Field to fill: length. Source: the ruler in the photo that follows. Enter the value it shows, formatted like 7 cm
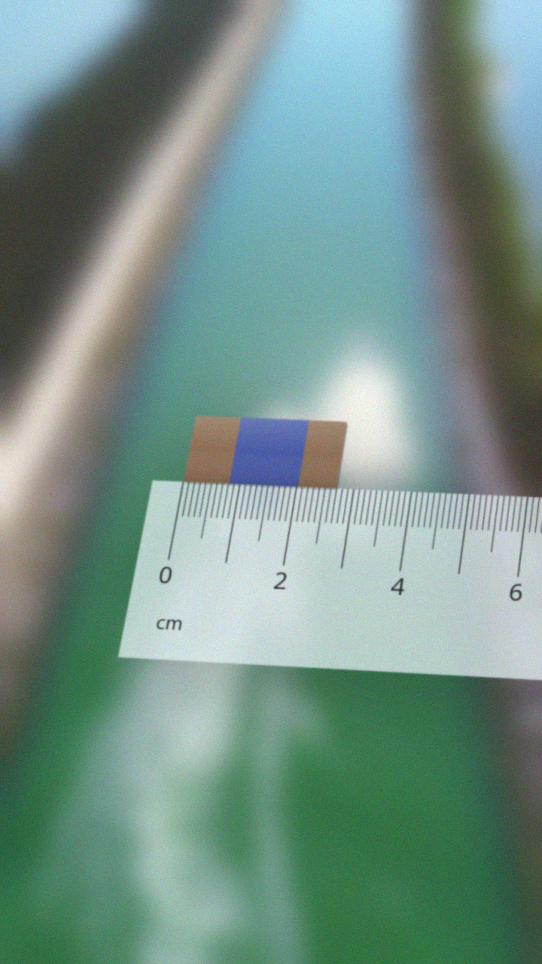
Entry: 2.7 cm
